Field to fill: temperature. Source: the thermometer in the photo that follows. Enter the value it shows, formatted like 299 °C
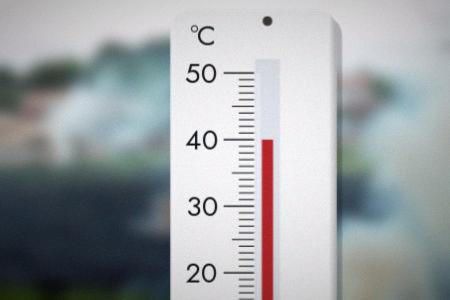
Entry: 40 °C
